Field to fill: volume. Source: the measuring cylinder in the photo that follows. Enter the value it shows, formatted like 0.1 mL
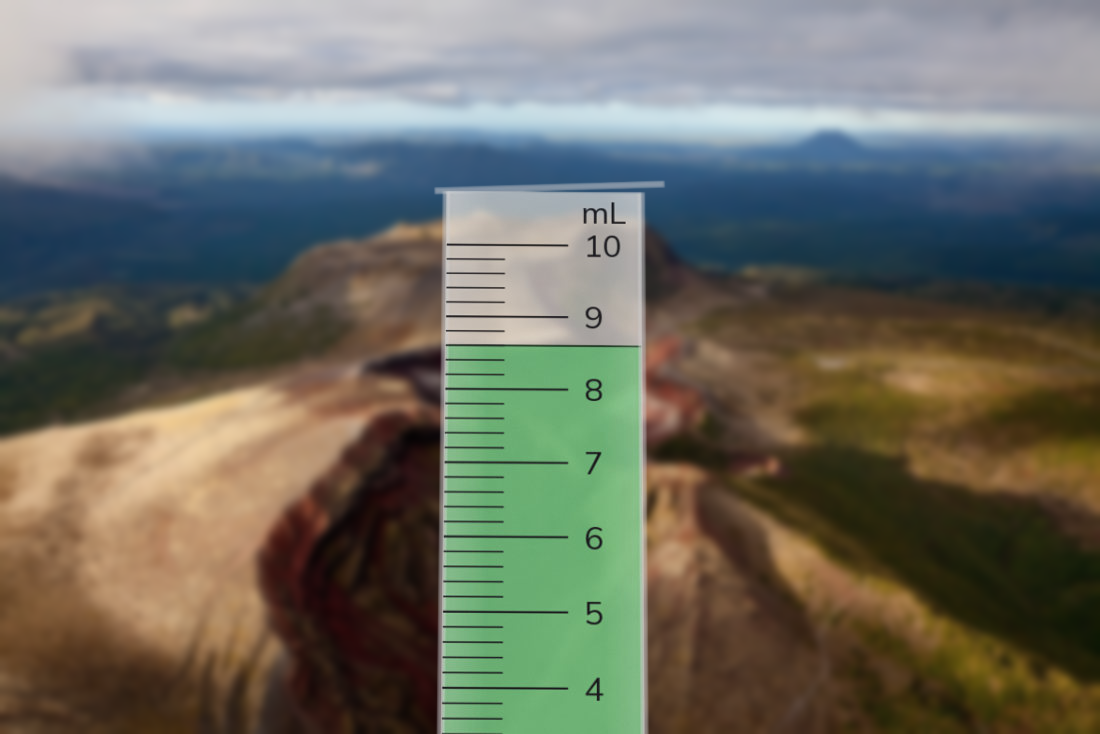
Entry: 8.6 mL
